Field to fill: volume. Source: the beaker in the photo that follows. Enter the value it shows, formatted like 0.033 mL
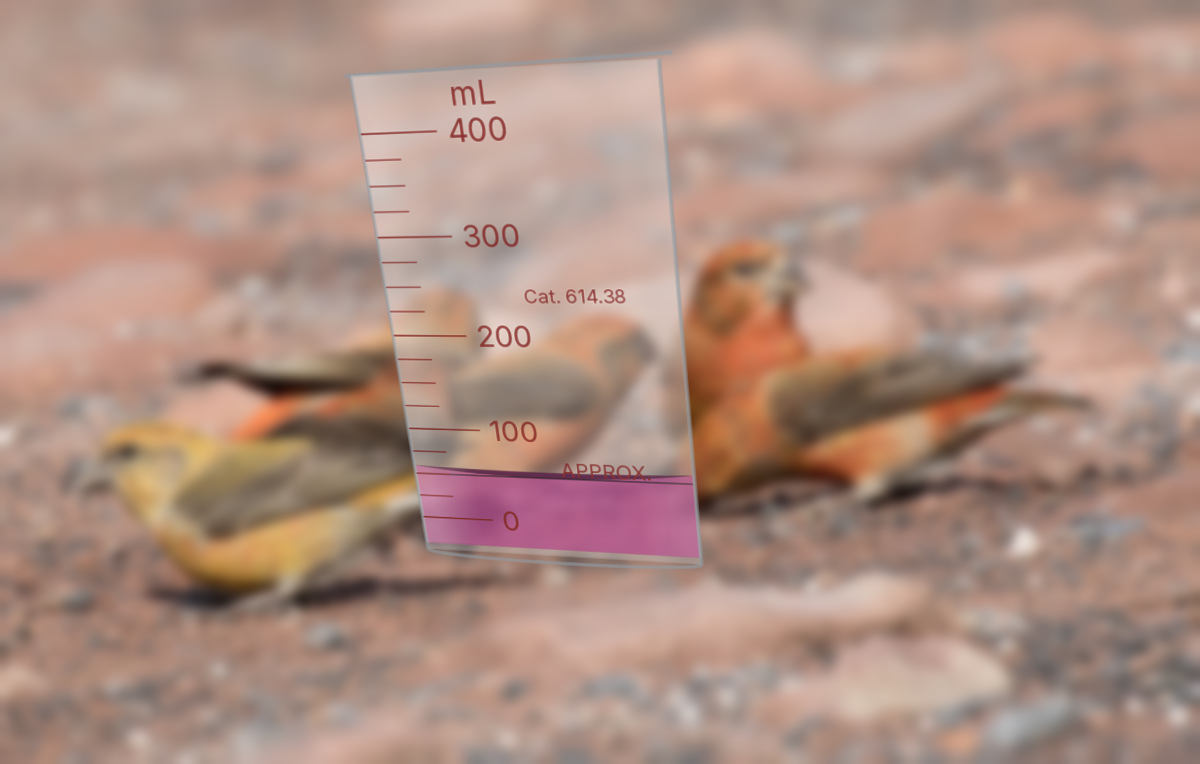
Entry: 50 mL
